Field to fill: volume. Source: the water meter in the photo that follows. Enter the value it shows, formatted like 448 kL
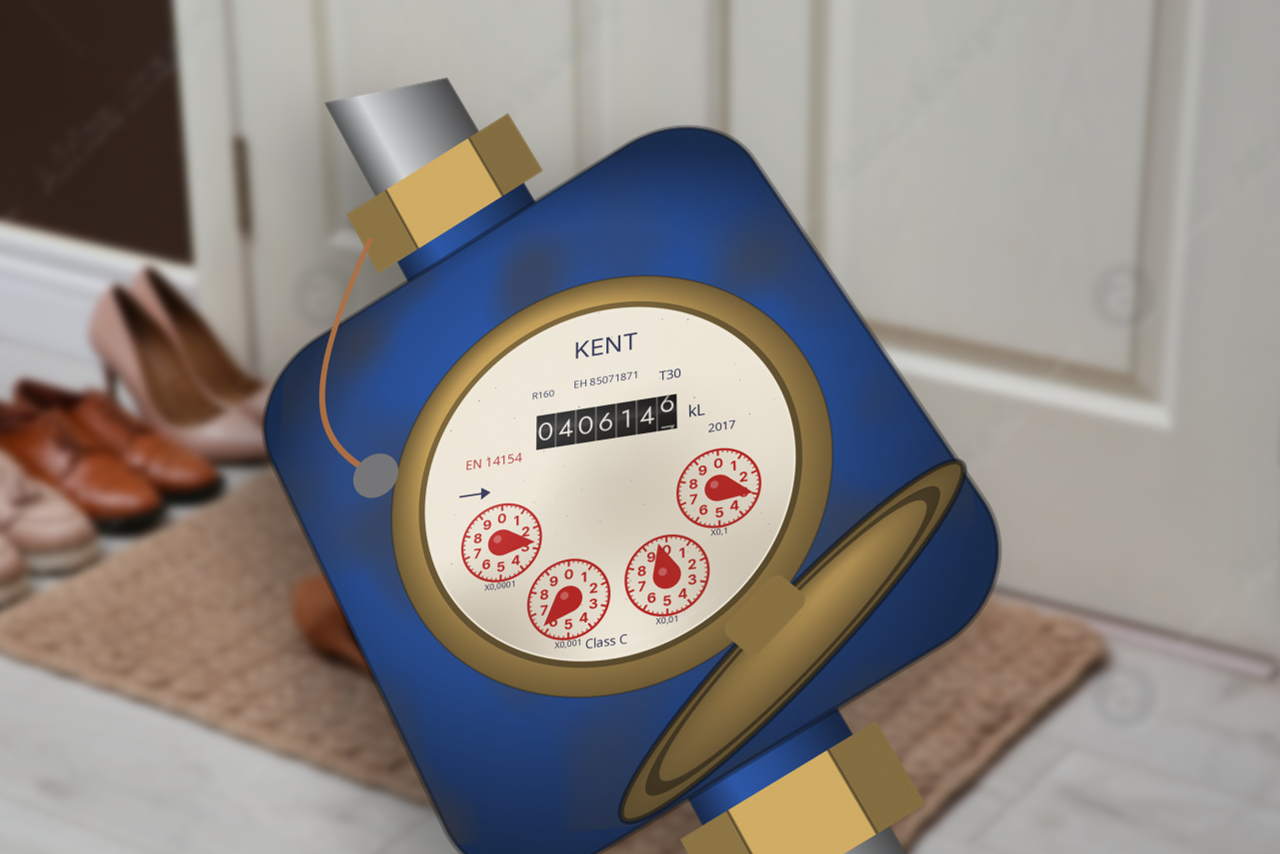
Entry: 406146.2962 kL
